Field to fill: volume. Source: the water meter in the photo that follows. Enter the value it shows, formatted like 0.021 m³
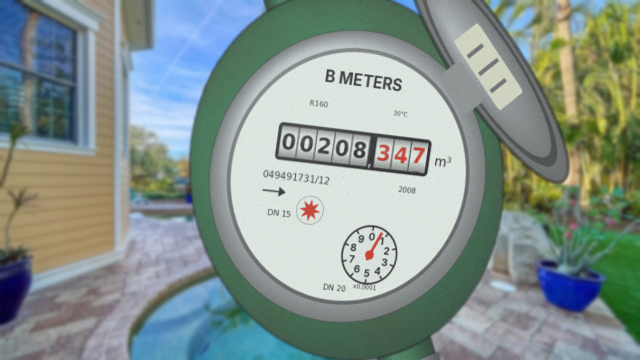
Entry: 208.3470 m³
